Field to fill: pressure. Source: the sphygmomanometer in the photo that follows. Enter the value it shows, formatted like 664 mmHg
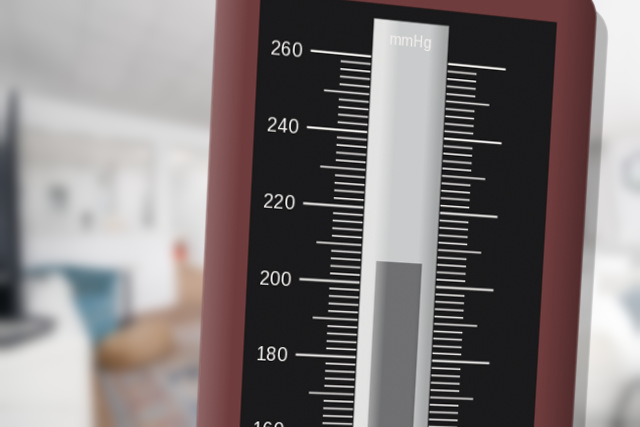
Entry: 206 mmHg
